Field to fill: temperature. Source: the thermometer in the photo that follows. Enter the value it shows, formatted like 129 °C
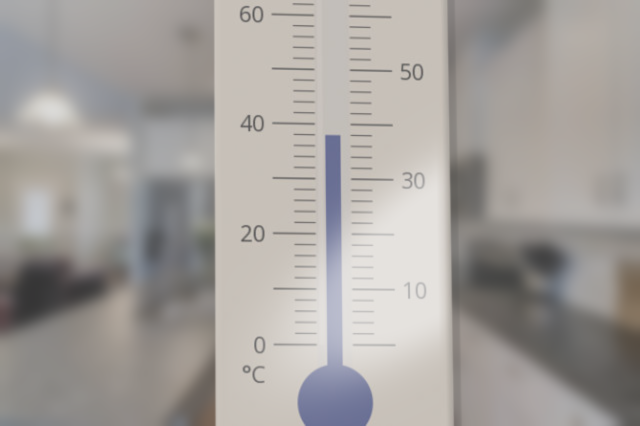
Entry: 38 °C
